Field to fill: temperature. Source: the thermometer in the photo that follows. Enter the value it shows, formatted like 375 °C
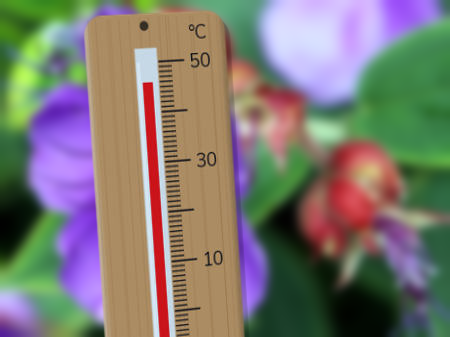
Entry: 46 °C
